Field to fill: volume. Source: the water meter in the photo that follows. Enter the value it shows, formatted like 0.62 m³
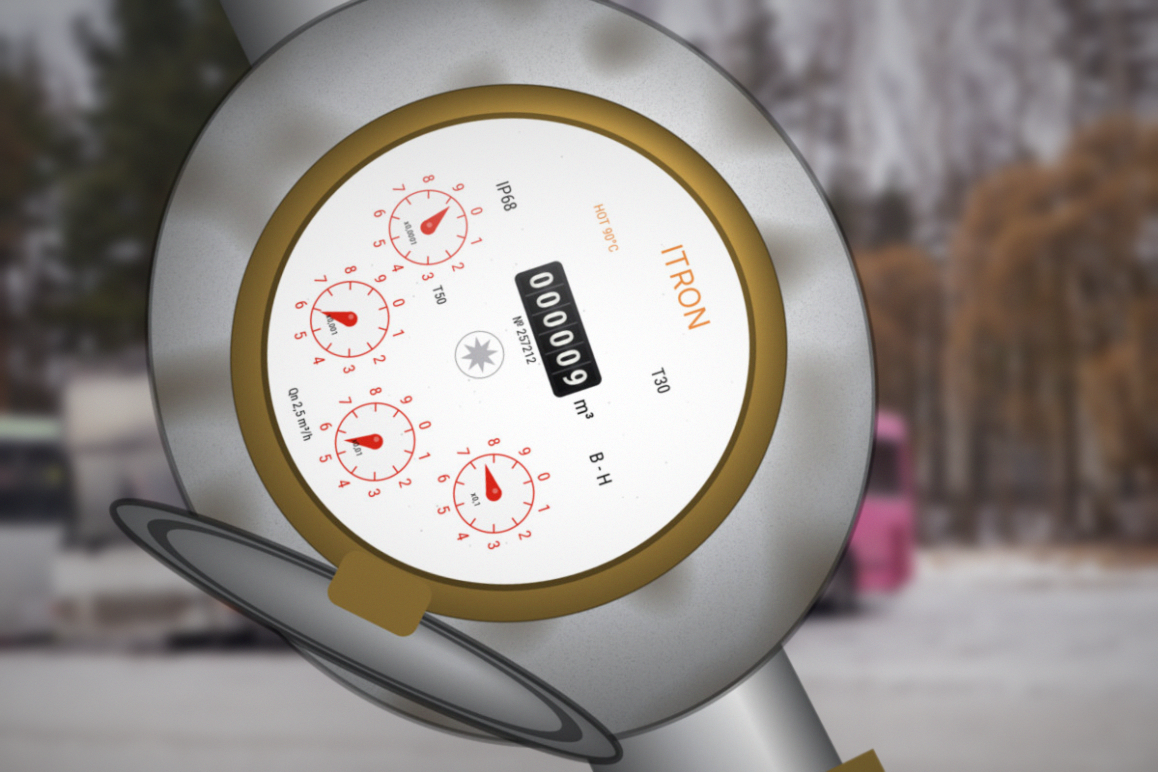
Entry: 9.7559 m³
